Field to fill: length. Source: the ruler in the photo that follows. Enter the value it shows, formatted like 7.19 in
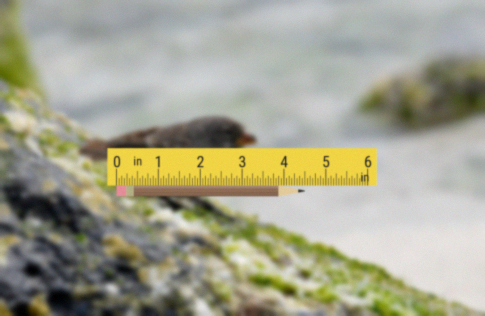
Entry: 4.5 in
